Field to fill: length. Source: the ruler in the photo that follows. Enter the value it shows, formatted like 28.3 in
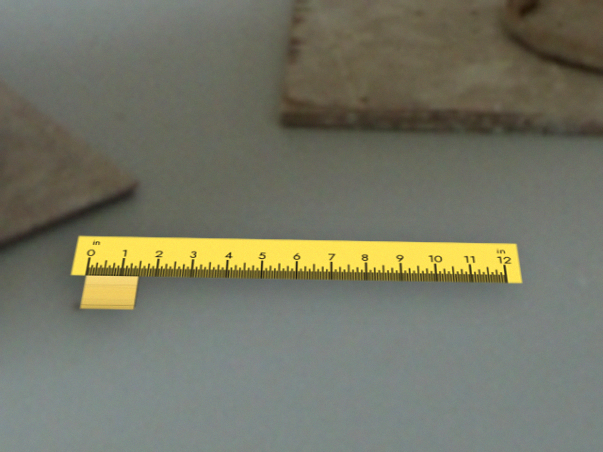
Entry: 1.5 in
